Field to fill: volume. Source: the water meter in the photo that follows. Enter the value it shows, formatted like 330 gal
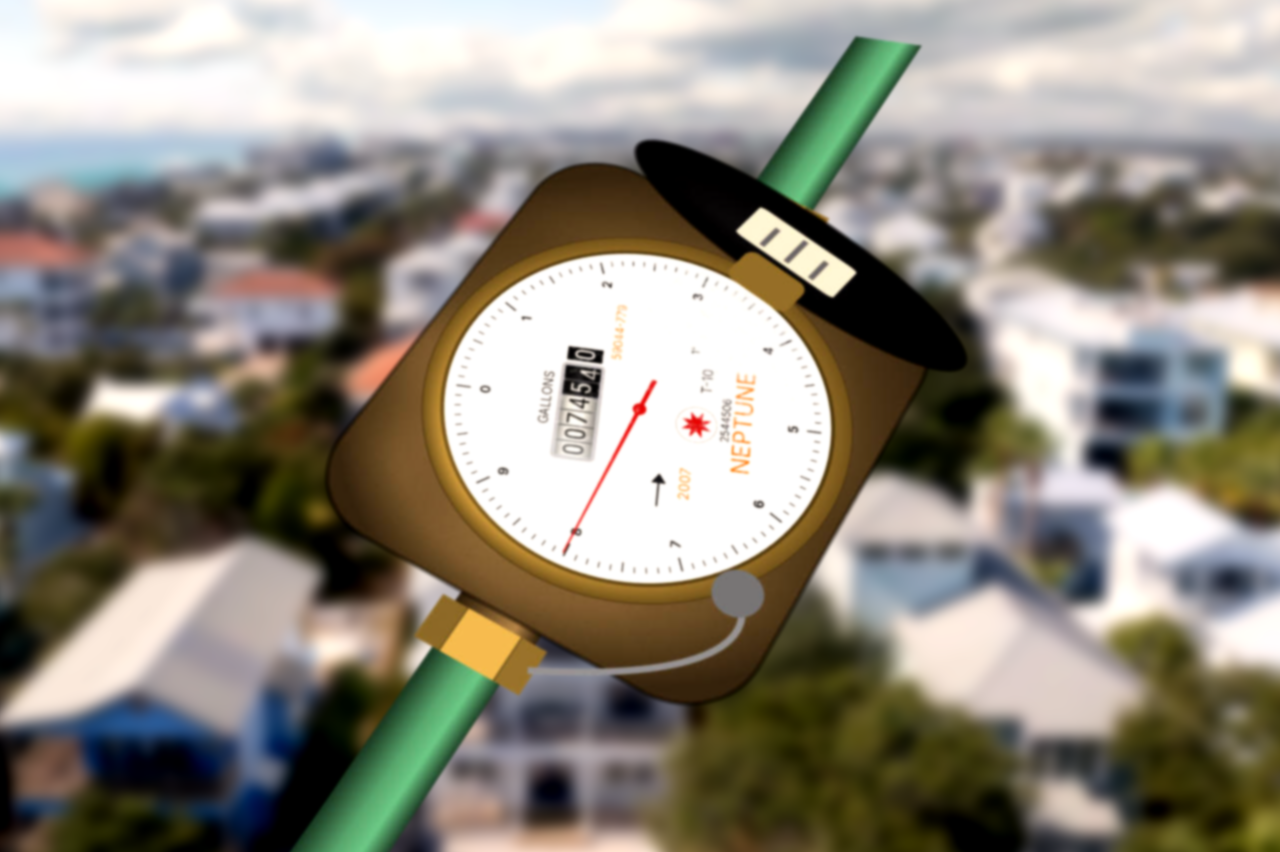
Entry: 74538.0 gal
